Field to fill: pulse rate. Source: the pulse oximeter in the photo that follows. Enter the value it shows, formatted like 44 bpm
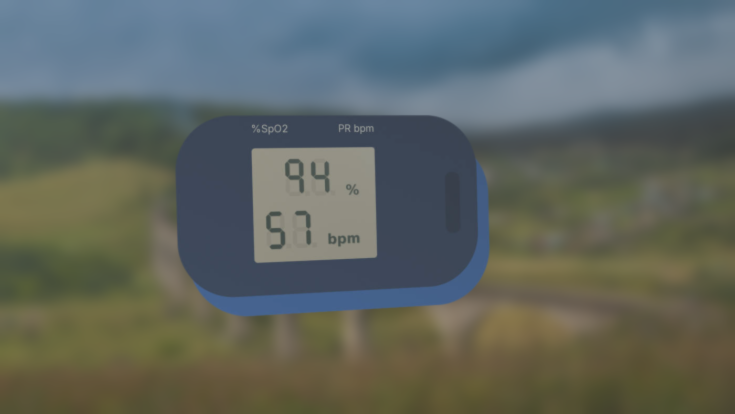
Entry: 57 bpm
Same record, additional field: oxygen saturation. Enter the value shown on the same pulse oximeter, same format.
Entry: 94 %
